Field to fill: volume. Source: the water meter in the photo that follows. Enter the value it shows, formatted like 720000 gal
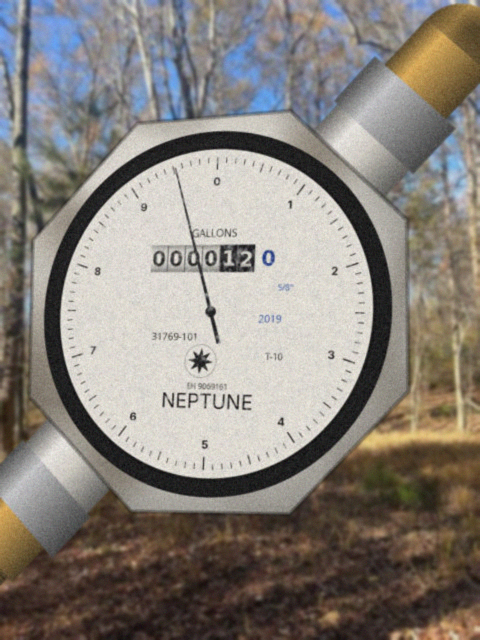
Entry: 119.5 gal
